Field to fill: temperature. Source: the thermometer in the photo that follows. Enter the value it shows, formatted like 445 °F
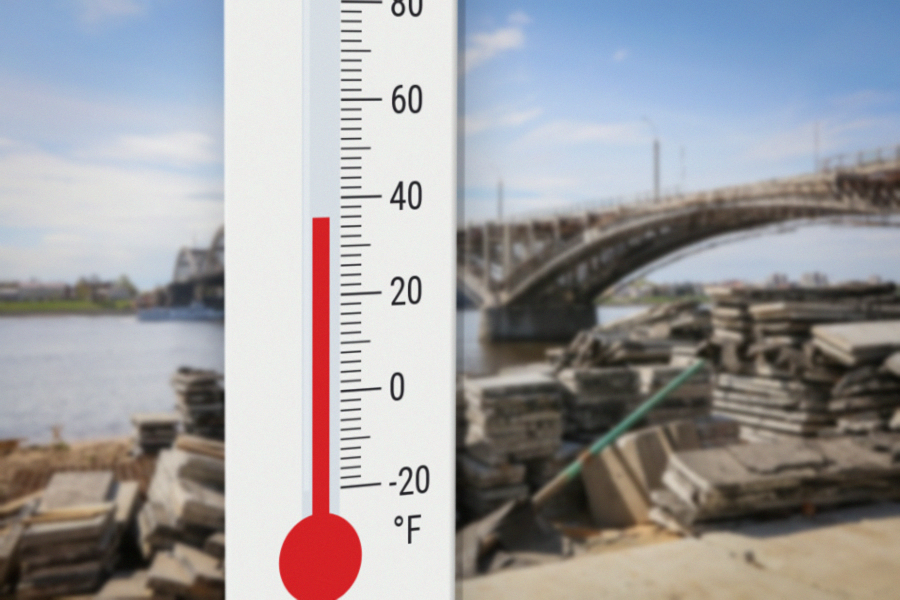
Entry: 36 °F
